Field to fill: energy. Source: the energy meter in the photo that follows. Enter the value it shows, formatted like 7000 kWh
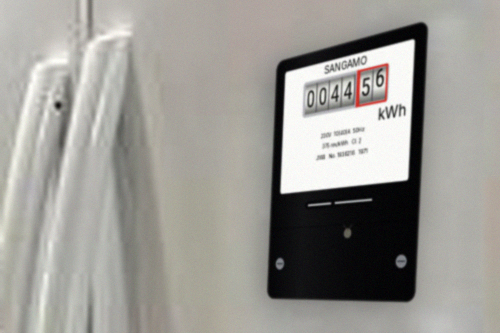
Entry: 44.56 kWh
